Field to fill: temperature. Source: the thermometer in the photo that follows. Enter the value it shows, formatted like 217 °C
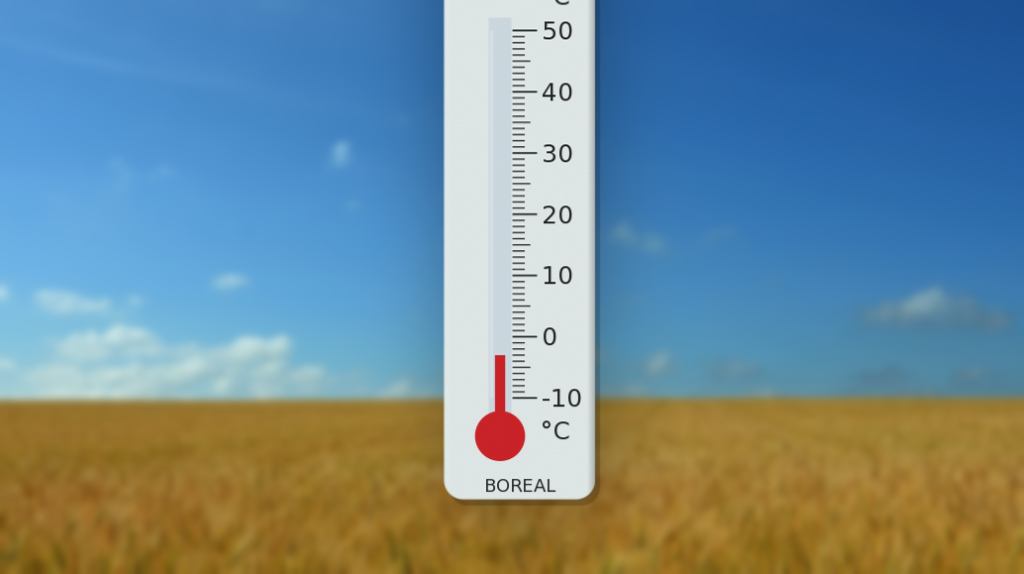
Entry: -3 °C
